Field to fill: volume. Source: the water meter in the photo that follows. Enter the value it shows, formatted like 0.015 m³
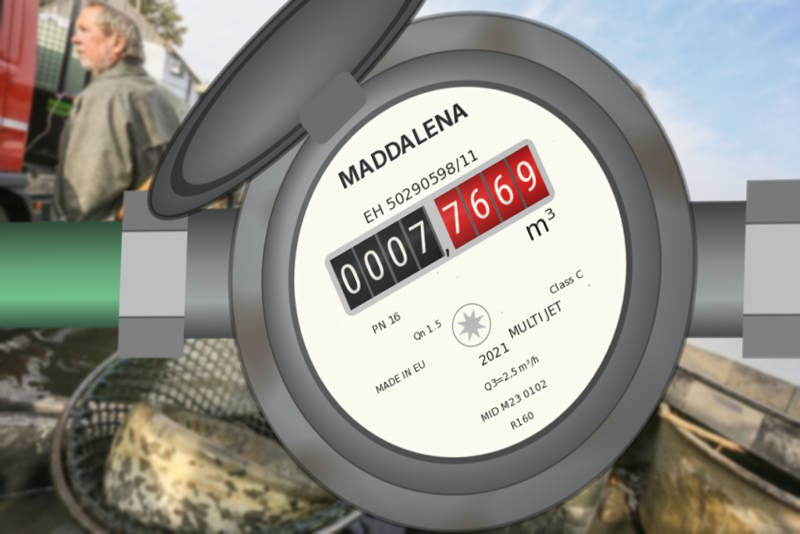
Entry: 7.7669 m³
